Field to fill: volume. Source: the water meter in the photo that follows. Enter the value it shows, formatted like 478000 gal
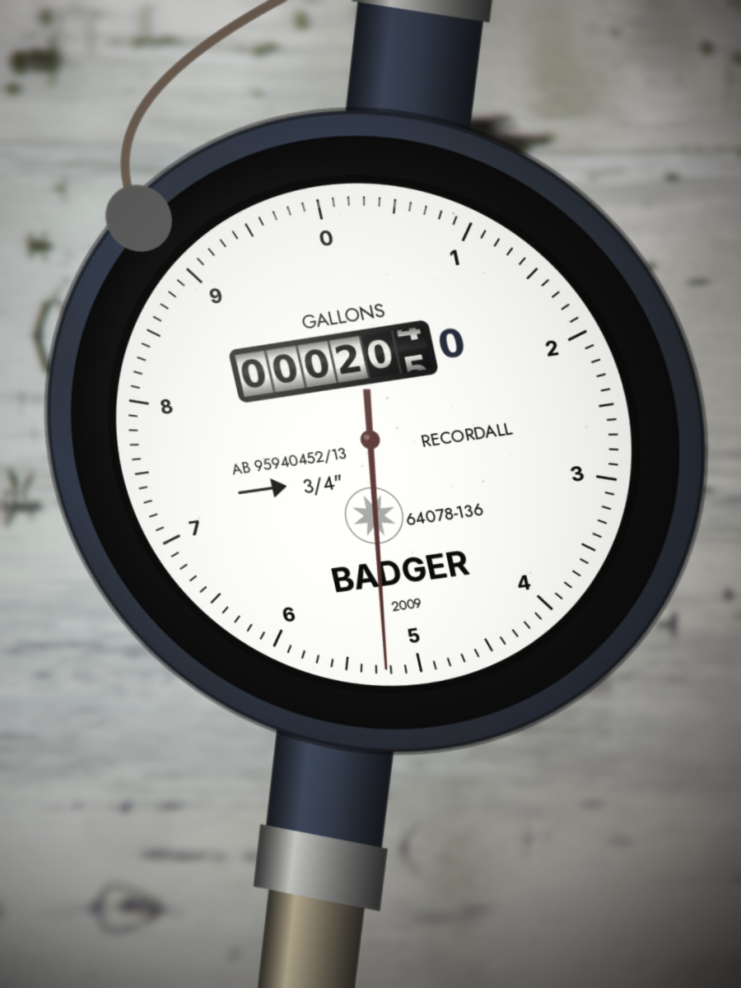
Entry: 2045.2 gal
